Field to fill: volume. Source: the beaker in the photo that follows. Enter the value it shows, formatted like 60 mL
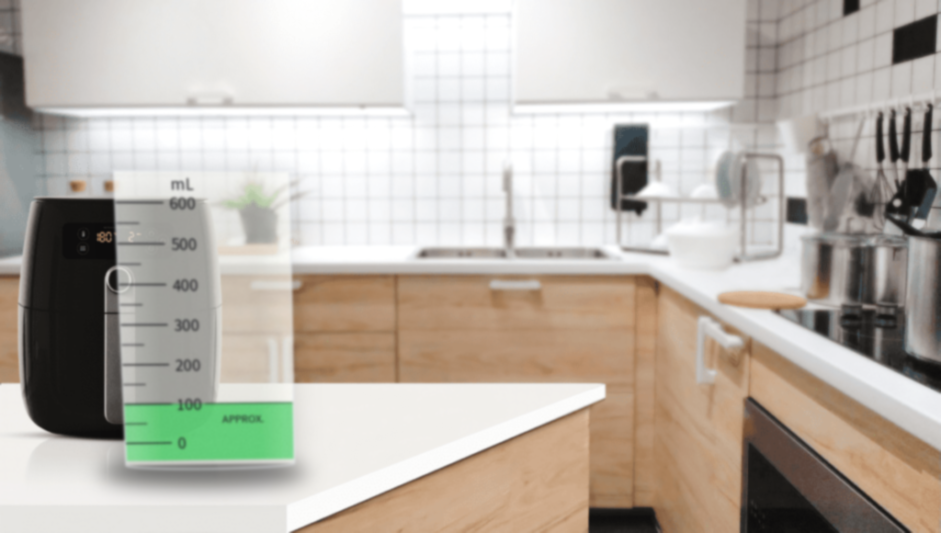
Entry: 100 mL
